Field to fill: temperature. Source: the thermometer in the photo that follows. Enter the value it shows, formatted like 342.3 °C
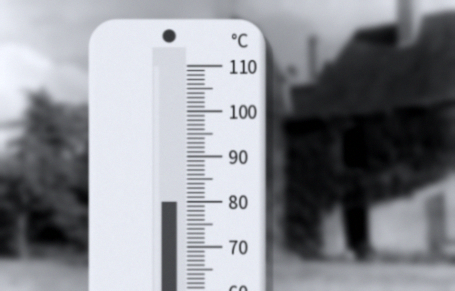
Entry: 80 °C
